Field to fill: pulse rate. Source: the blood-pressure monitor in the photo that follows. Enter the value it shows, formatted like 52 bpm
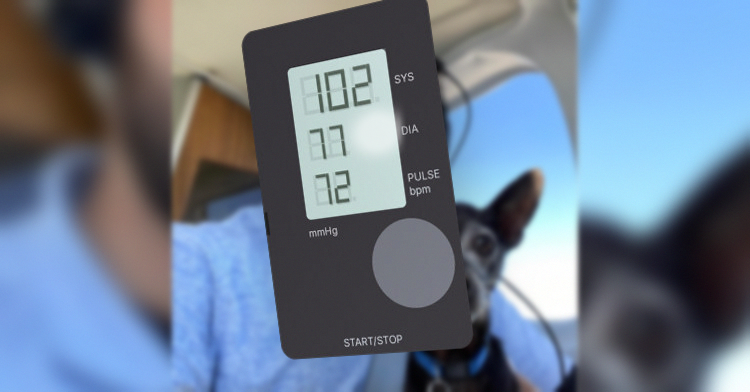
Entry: 72 bpm
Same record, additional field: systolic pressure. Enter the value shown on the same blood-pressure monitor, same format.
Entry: 102 mmHg
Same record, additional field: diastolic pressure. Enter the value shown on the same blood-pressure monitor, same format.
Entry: 77 mmHg
